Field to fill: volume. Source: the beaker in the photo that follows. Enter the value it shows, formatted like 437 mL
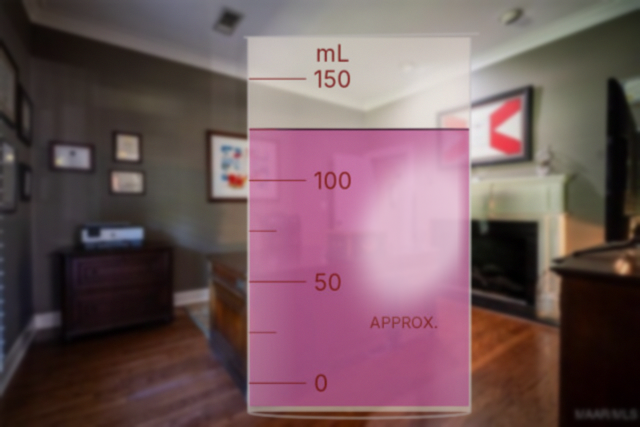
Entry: 125 mL
